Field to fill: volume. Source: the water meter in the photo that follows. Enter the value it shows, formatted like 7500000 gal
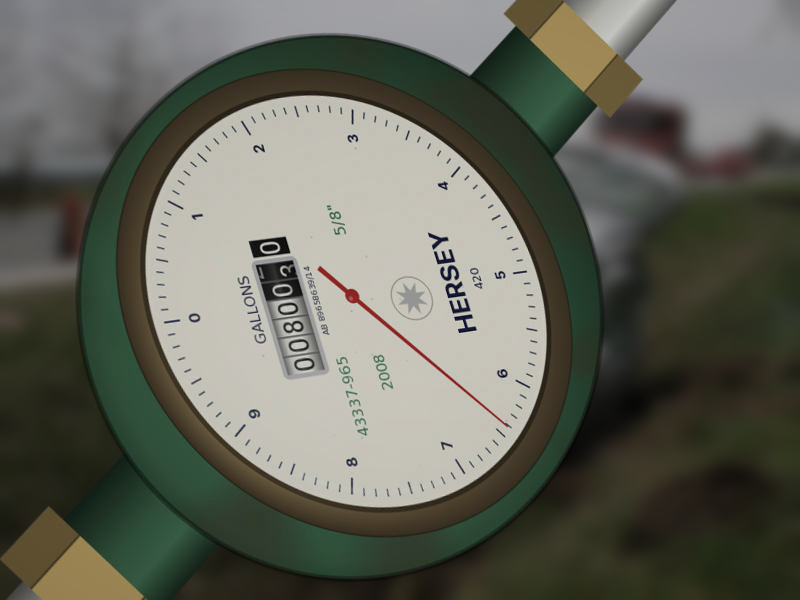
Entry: 80026.4 gal
